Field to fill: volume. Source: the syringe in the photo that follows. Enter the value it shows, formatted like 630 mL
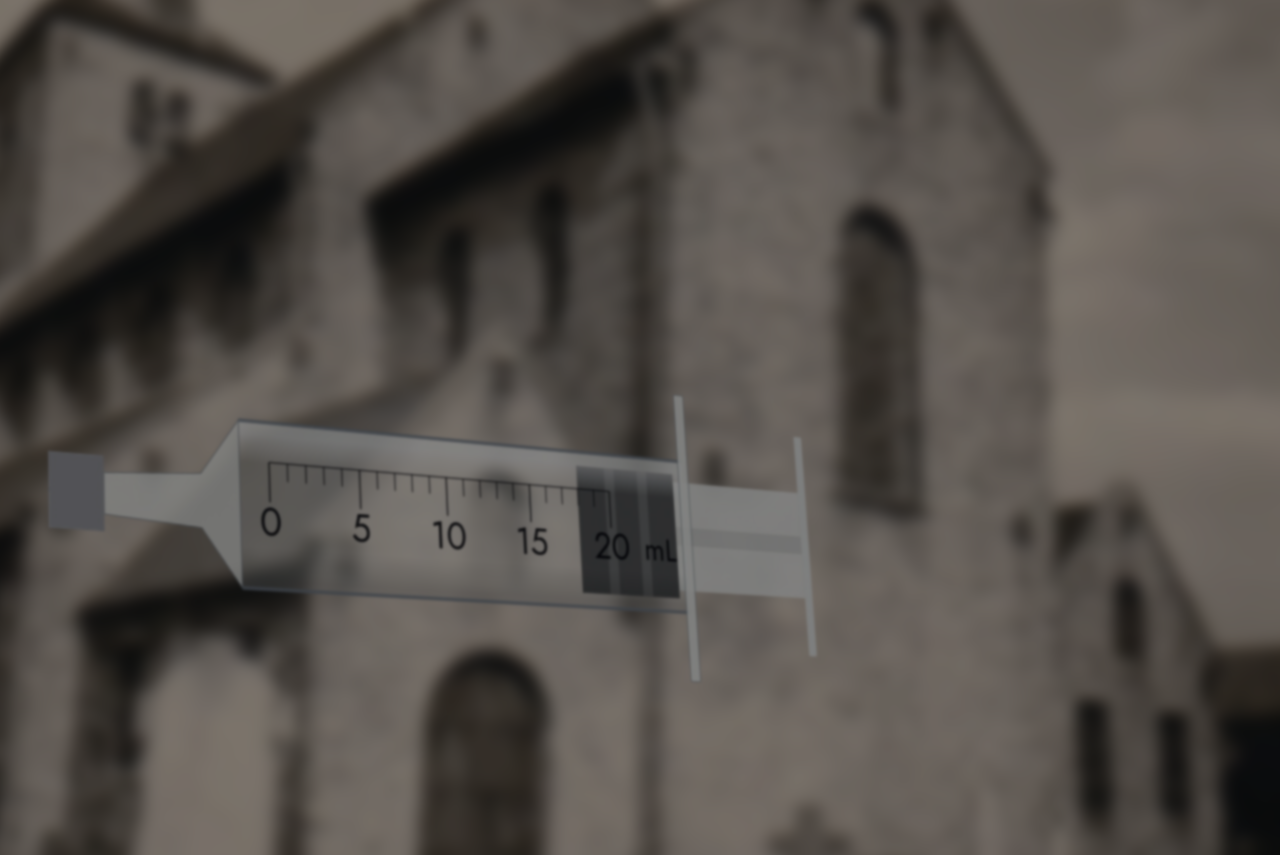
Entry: 18 mL
